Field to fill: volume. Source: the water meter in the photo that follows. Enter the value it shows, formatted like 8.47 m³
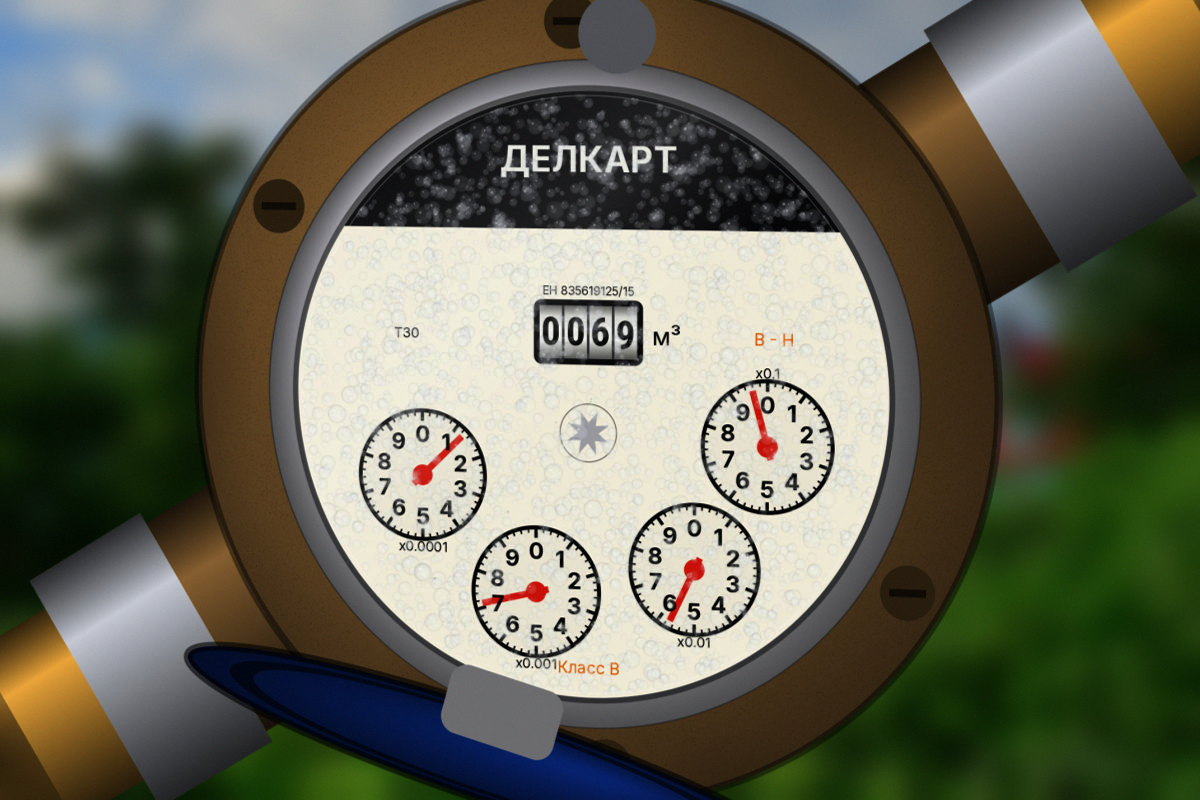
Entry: 68.9571 m³
